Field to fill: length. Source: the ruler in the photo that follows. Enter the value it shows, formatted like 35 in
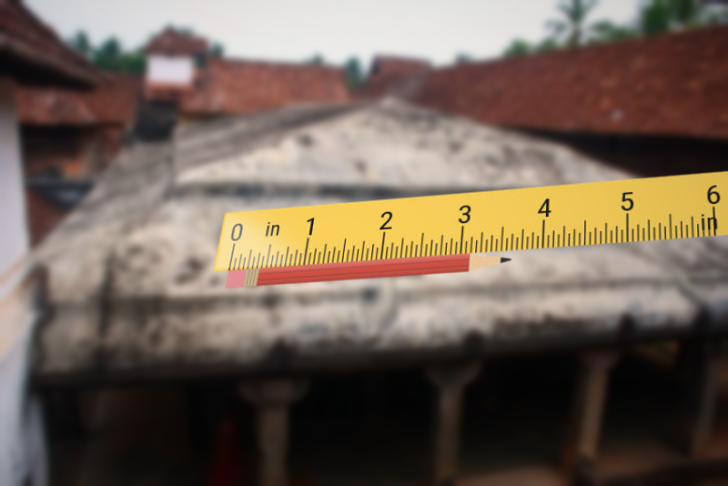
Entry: 3.625 in
